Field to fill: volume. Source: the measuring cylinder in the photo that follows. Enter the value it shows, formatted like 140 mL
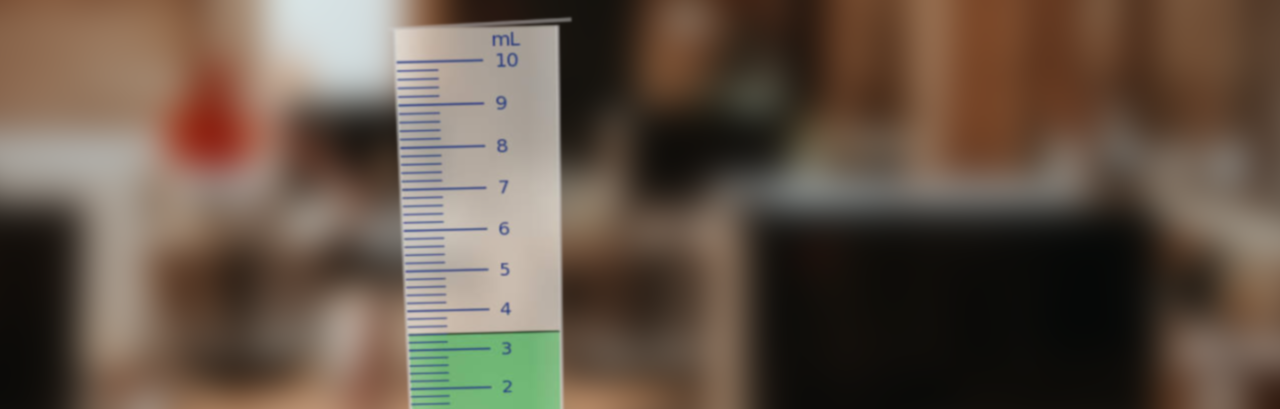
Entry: 3.4 mL
